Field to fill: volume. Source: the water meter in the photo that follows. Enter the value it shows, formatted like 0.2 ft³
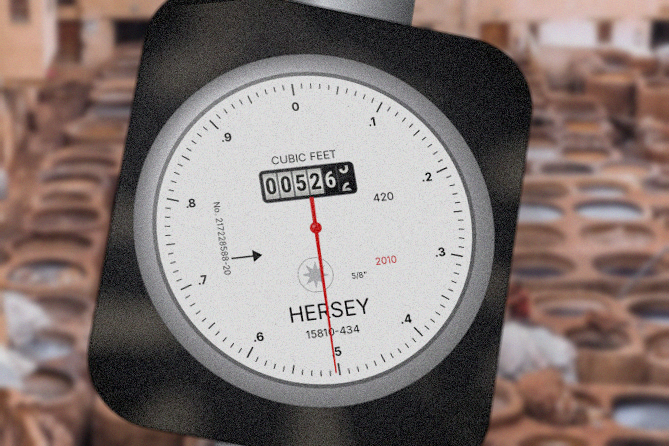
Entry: 5265.50 ft³
